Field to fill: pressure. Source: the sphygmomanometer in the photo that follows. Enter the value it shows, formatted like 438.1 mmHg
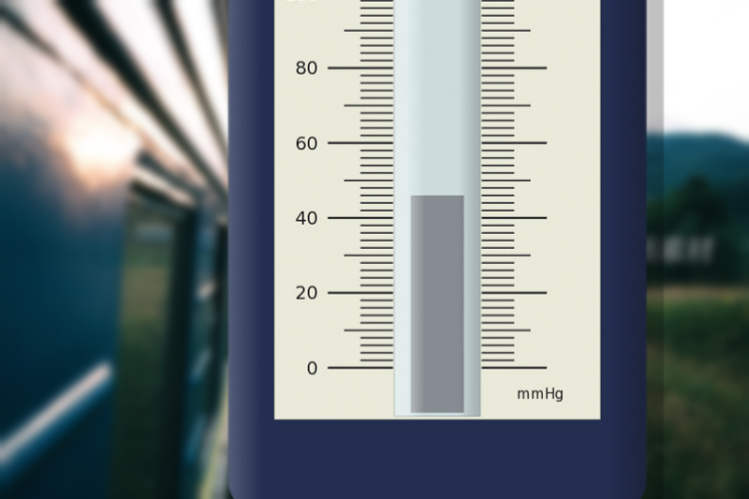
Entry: 46 mmHg
